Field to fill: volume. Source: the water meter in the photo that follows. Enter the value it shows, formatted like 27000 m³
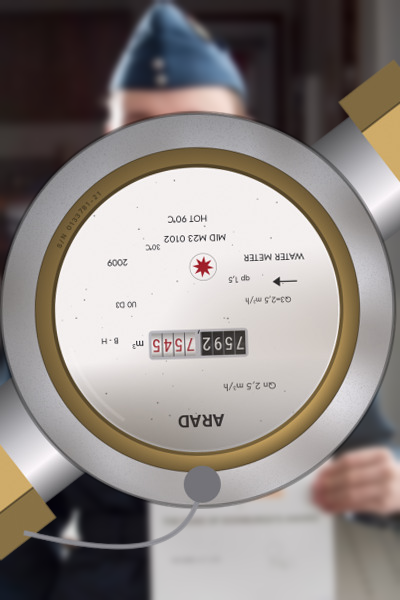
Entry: 7592.7545 m³
